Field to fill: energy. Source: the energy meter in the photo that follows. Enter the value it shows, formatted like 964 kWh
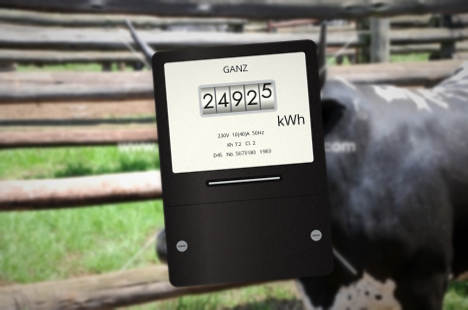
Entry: 24925 kWh
